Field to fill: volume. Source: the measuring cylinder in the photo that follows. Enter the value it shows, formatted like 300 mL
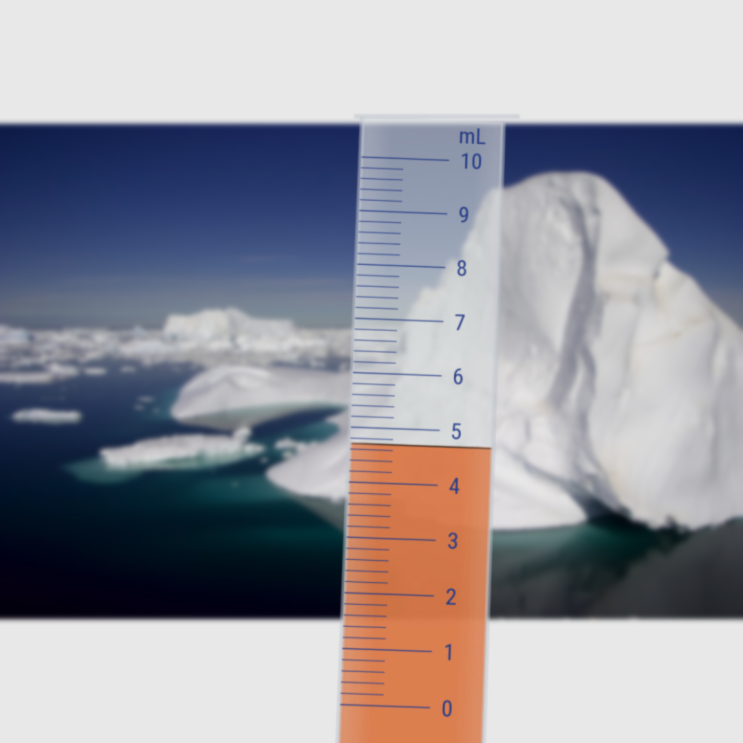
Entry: 4.7 mL
